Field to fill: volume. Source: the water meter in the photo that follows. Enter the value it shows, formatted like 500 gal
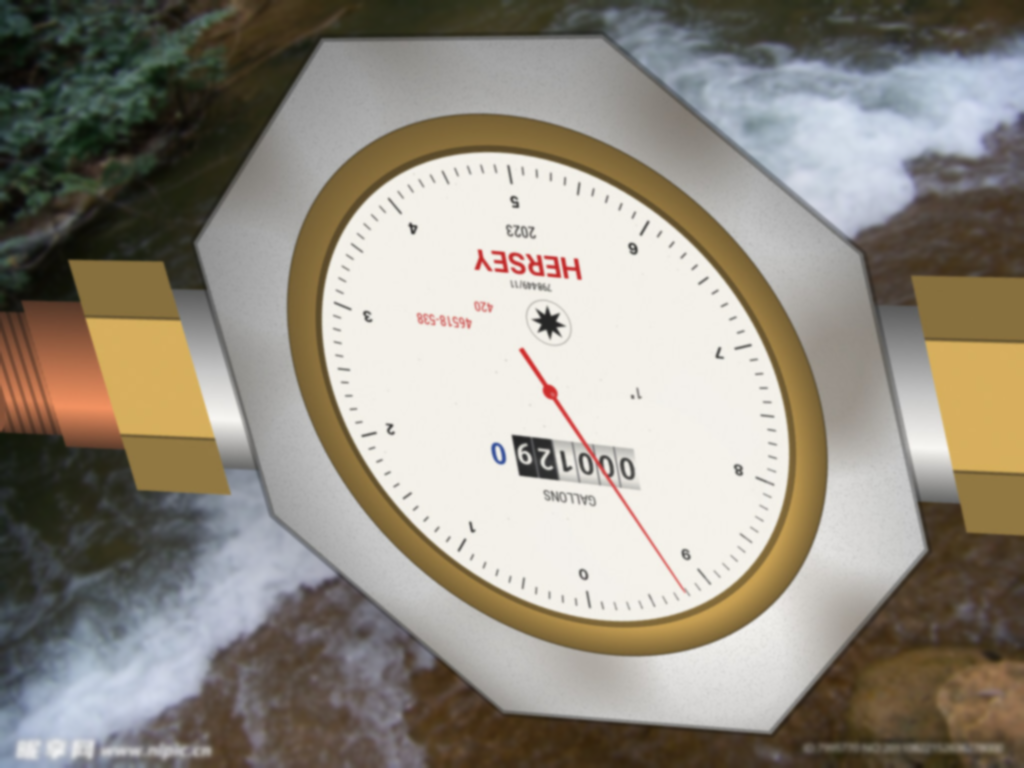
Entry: 1289.2 gal
